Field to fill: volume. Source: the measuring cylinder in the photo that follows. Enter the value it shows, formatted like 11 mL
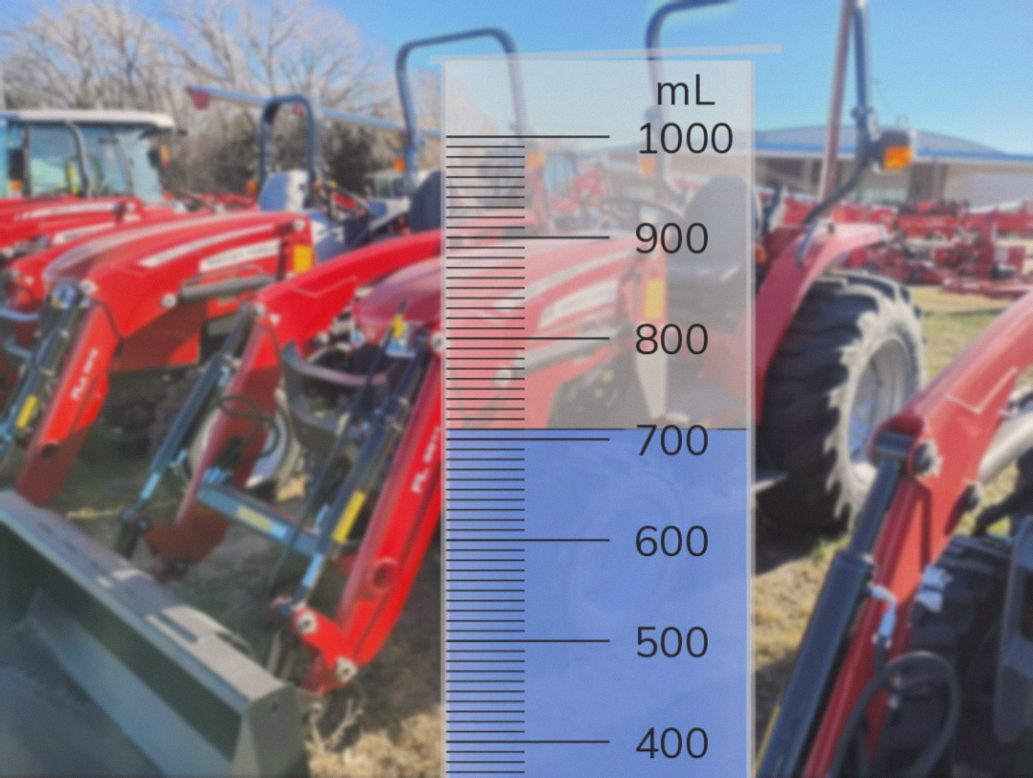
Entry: 710 mL
